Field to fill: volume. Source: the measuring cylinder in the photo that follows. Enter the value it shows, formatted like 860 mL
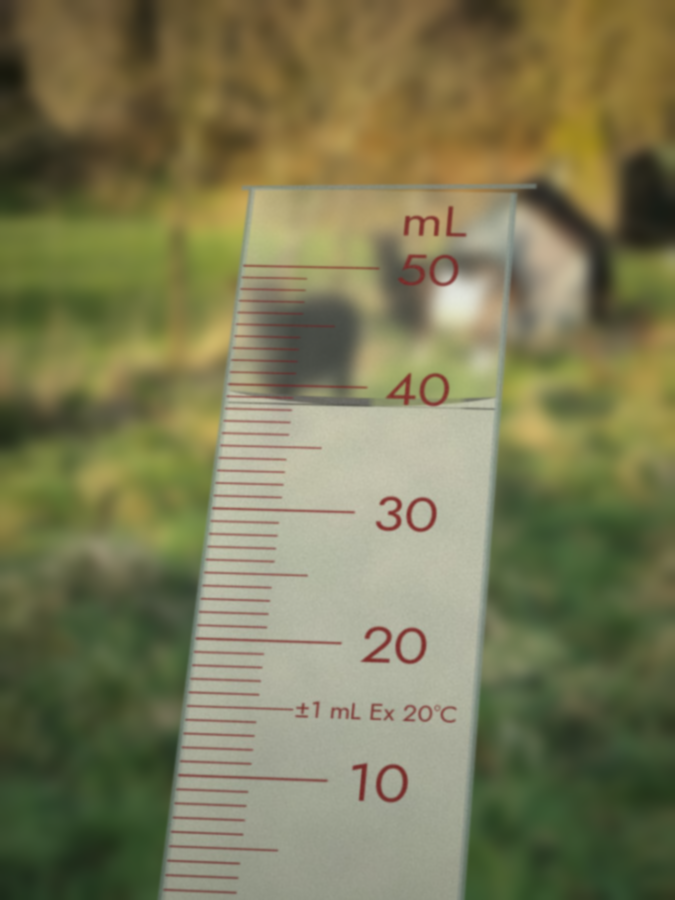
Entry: 38.5 mL
